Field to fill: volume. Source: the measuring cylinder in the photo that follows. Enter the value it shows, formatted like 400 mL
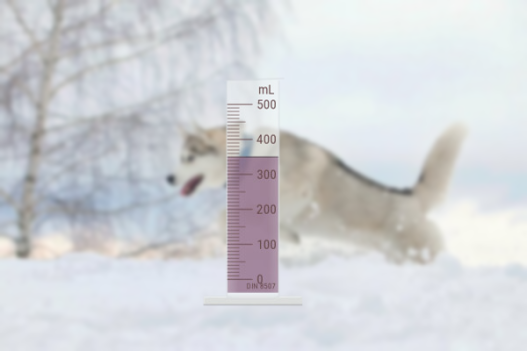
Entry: 350 mL
